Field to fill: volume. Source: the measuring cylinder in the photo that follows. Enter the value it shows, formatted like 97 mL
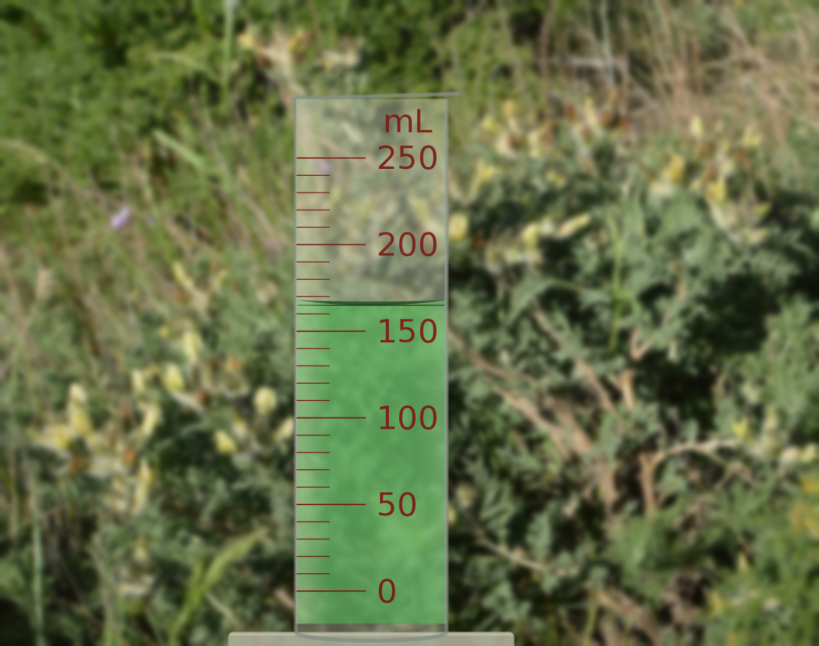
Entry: 165 mL
